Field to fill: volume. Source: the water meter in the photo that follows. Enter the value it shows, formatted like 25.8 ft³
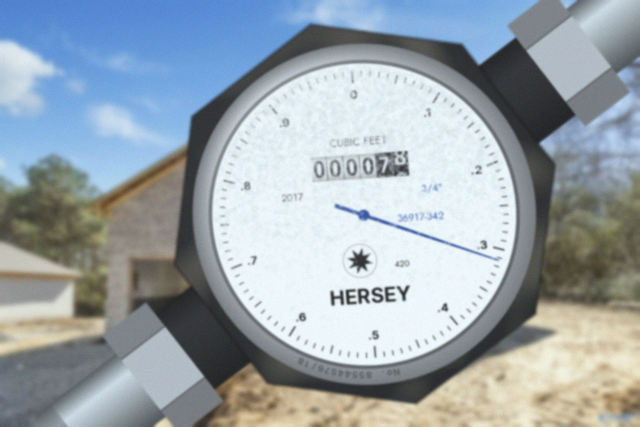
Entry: 78.31 ft³
